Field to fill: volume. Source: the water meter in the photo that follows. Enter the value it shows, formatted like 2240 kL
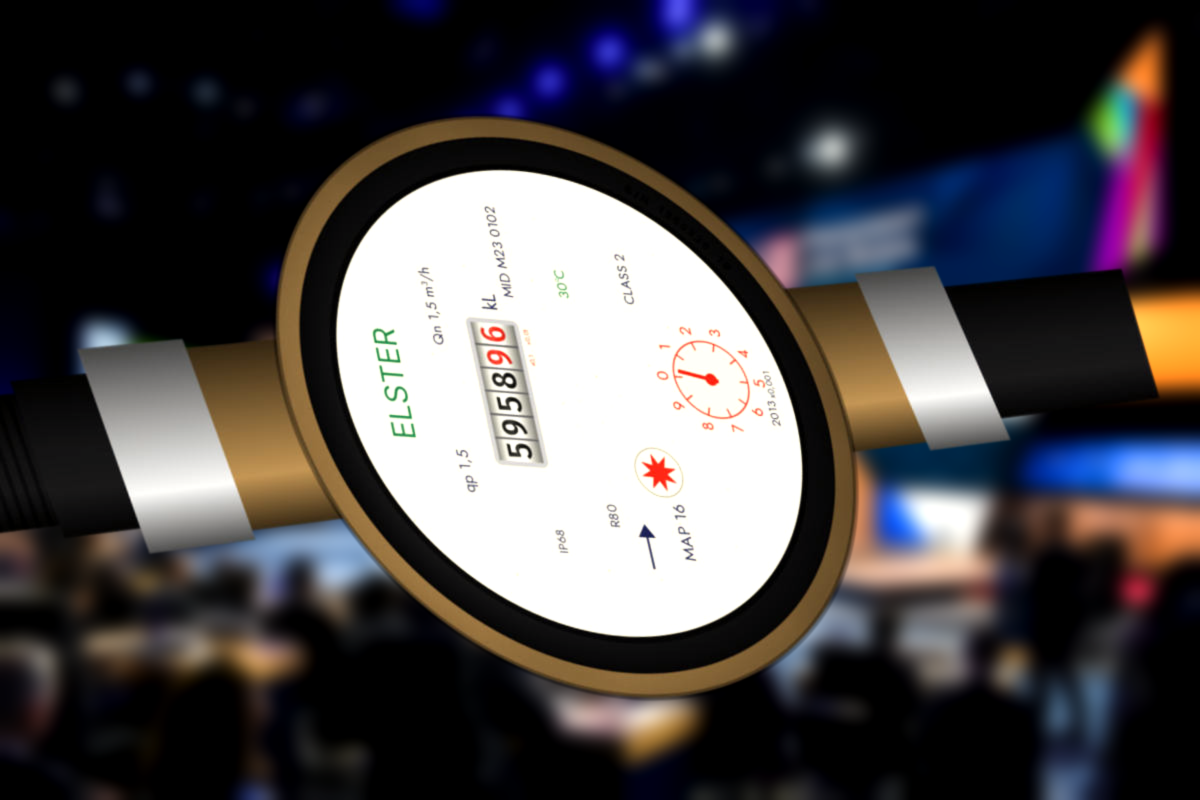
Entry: 5958.960 kL
